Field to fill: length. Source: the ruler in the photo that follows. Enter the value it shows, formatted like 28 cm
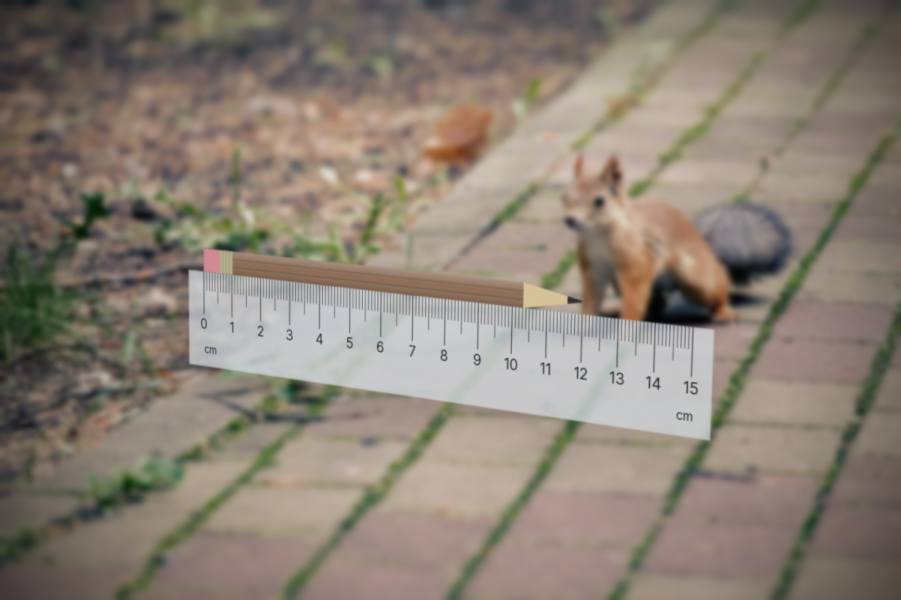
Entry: 12 cm
